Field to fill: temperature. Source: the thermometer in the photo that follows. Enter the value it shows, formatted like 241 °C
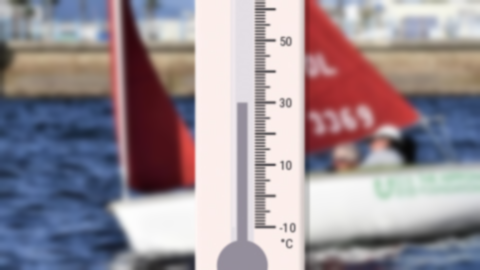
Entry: 30 °C
